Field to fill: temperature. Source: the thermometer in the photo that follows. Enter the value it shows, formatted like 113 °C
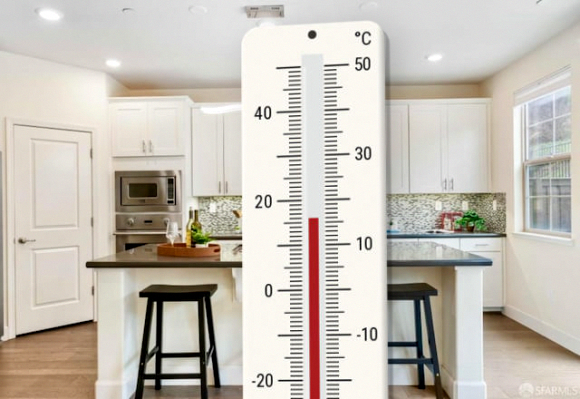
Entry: 16 °C
